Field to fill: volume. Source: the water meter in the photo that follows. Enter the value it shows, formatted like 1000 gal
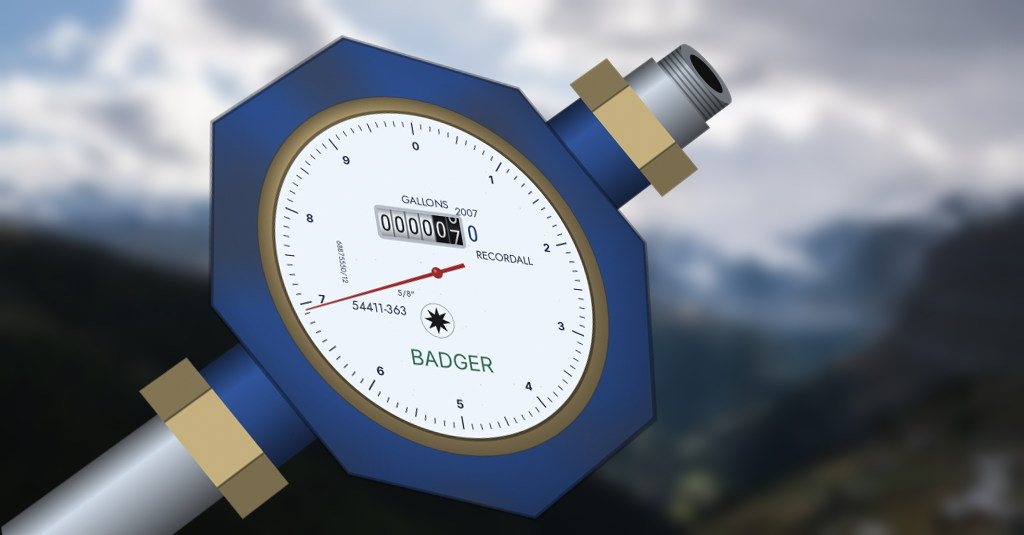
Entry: 66.9 gal
